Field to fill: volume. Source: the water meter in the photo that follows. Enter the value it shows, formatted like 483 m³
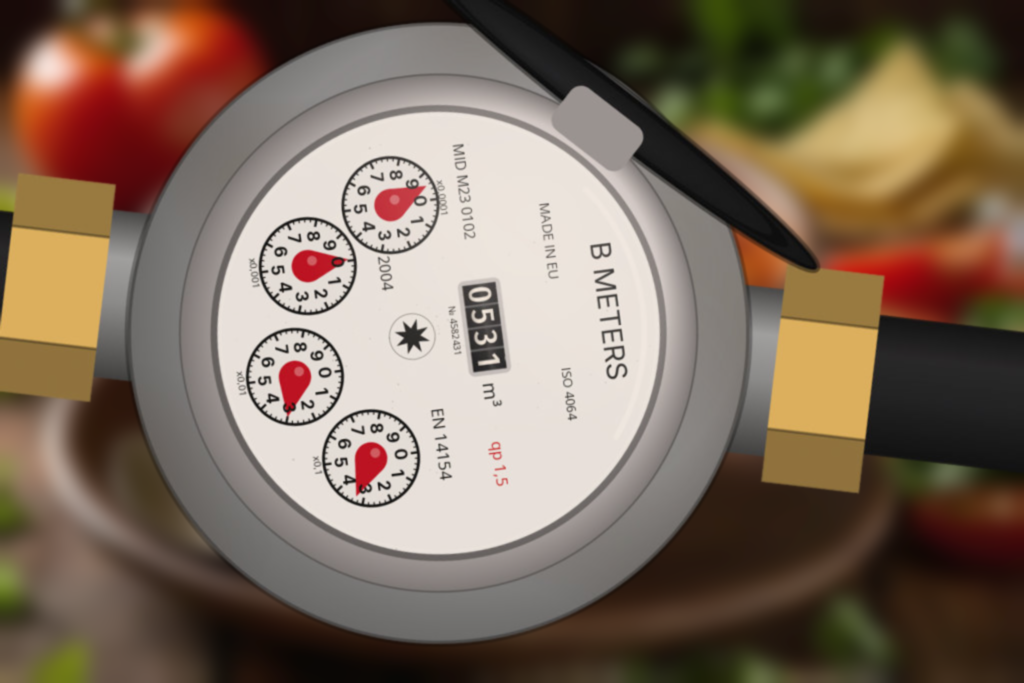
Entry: 531.3299 m³
